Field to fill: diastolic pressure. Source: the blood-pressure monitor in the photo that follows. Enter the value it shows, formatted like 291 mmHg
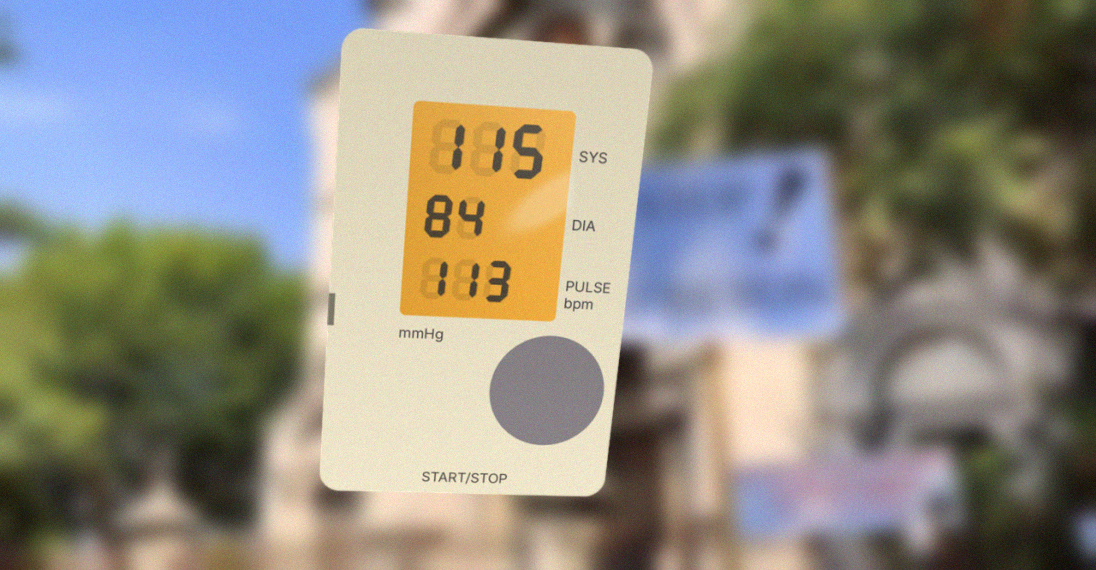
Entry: 84 mmHg
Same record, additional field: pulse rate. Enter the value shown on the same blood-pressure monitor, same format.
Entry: 113 bpm
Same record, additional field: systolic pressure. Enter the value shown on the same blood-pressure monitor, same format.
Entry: 115 mmHg
